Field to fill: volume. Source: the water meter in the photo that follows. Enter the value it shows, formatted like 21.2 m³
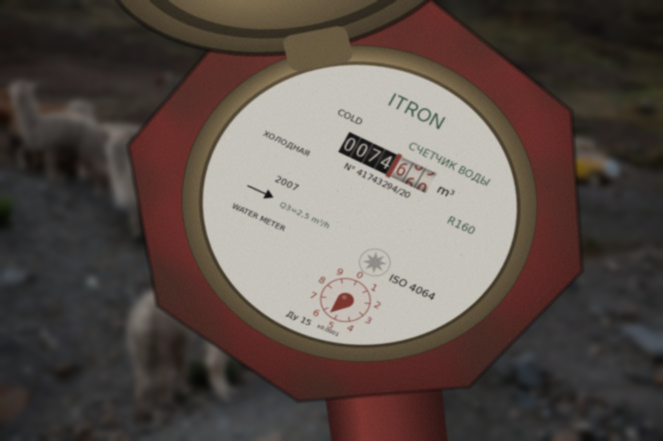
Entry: 74.6595 m³
